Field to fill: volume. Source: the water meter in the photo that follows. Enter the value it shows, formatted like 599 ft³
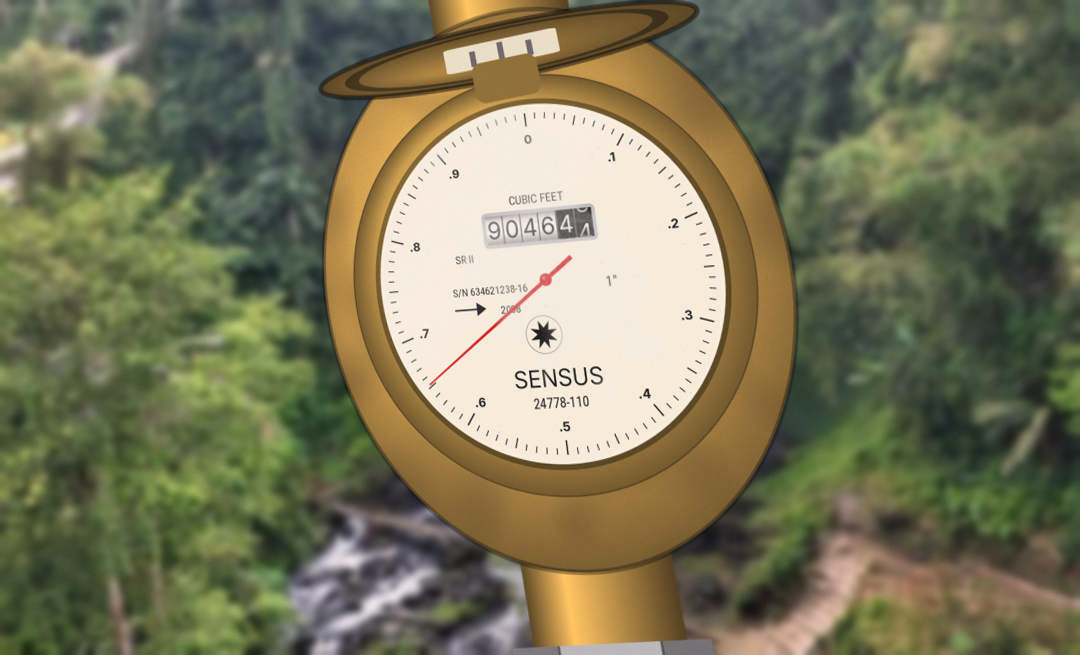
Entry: 904643.65 ft³
